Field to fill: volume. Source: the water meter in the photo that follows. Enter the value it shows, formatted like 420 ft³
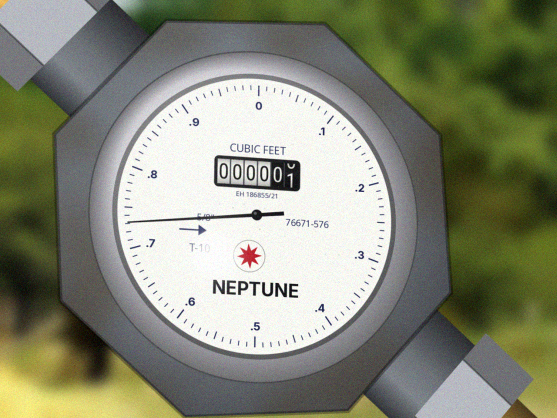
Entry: 0.73 ft³
